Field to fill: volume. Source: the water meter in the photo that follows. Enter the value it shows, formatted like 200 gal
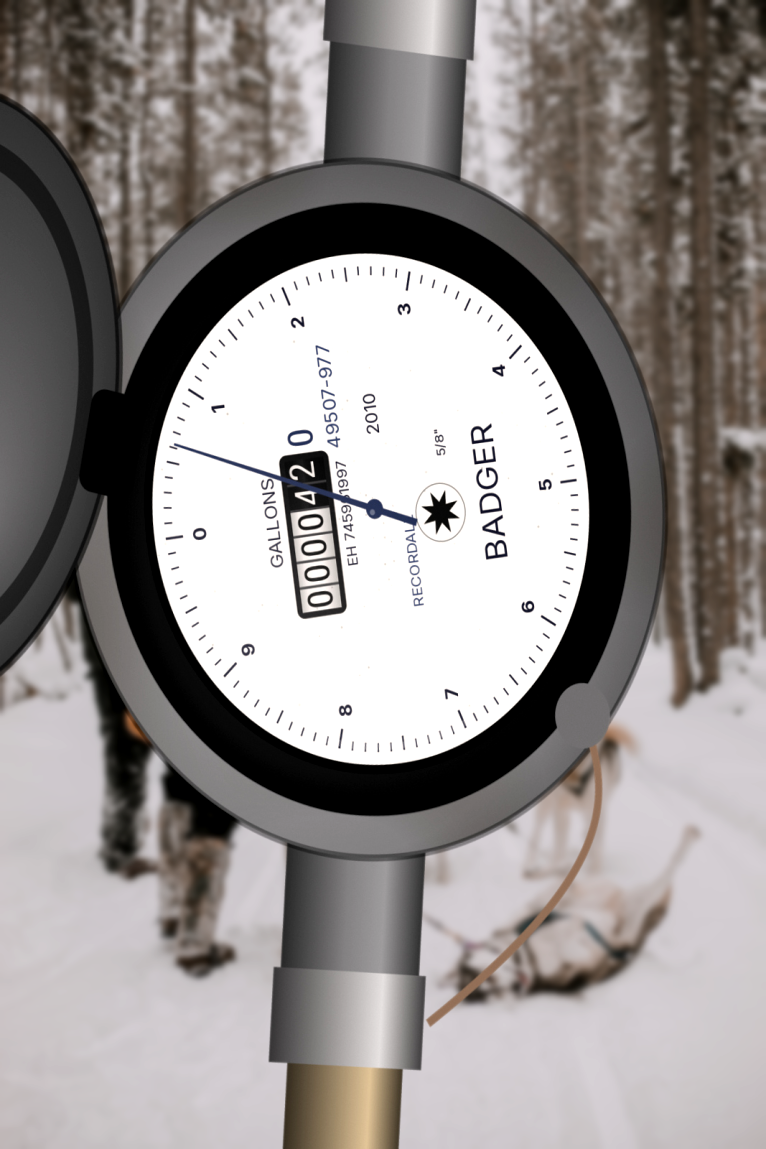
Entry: 420.6 gal
